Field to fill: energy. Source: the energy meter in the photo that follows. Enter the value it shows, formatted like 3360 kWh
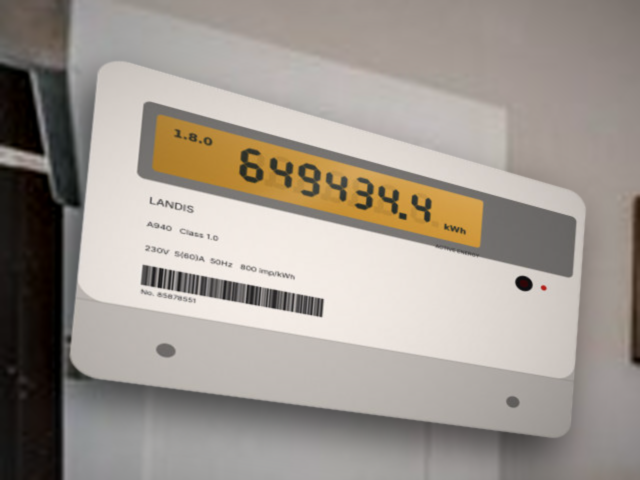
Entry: 649434.4 kWh
